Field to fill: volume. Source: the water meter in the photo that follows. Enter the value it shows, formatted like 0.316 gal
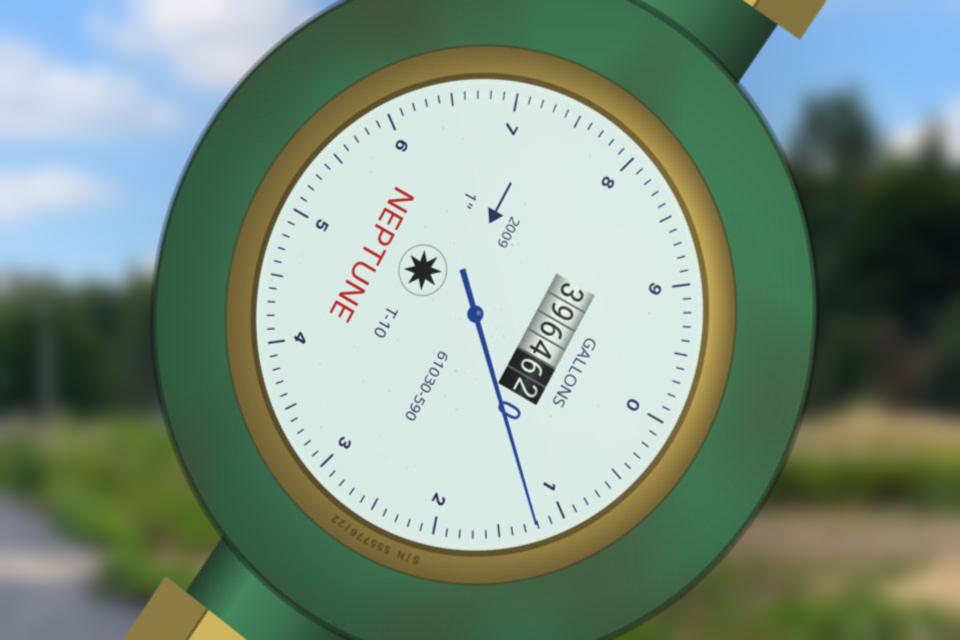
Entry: 3964621.2 gal
